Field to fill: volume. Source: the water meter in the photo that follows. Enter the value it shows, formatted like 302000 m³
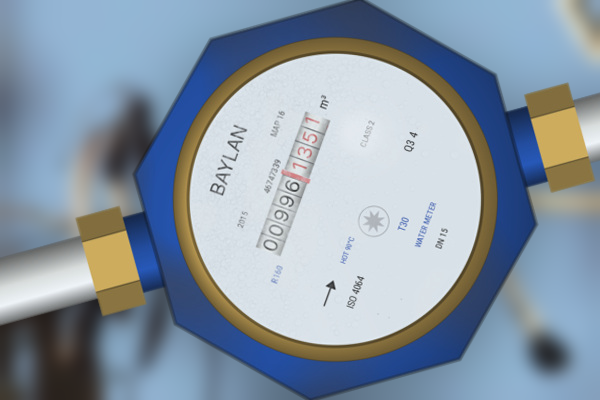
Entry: 996.1351 m³
